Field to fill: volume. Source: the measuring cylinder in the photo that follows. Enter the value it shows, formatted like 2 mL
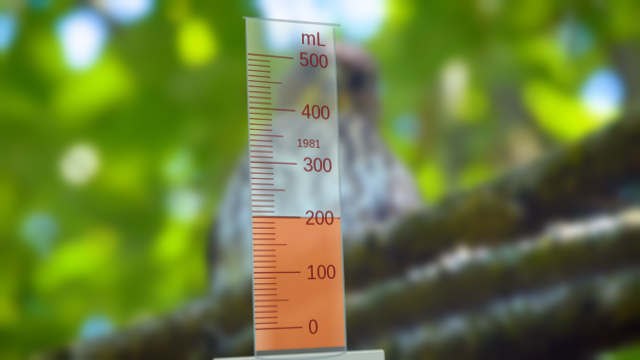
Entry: 200 mL
